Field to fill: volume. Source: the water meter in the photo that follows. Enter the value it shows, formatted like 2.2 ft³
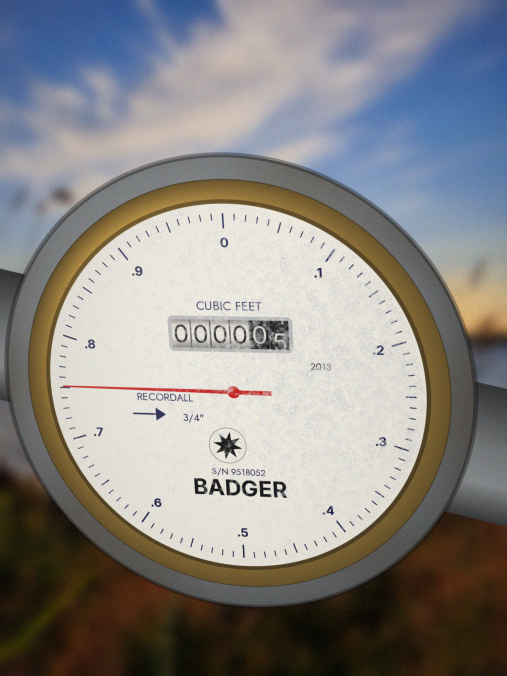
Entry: 4.75 ft³
